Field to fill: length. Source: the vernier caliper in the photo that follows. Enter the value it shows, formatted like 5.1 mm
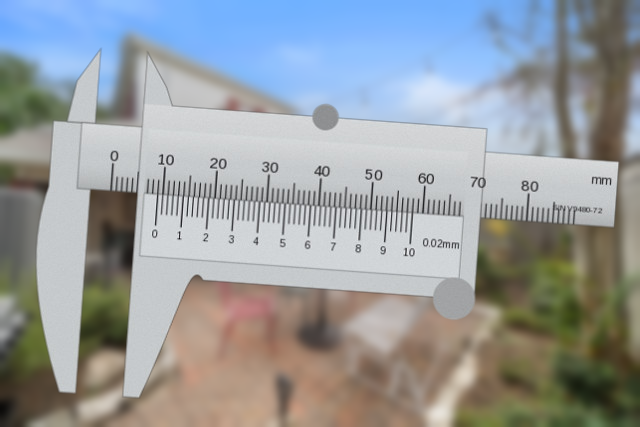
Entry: 9.0 mm
